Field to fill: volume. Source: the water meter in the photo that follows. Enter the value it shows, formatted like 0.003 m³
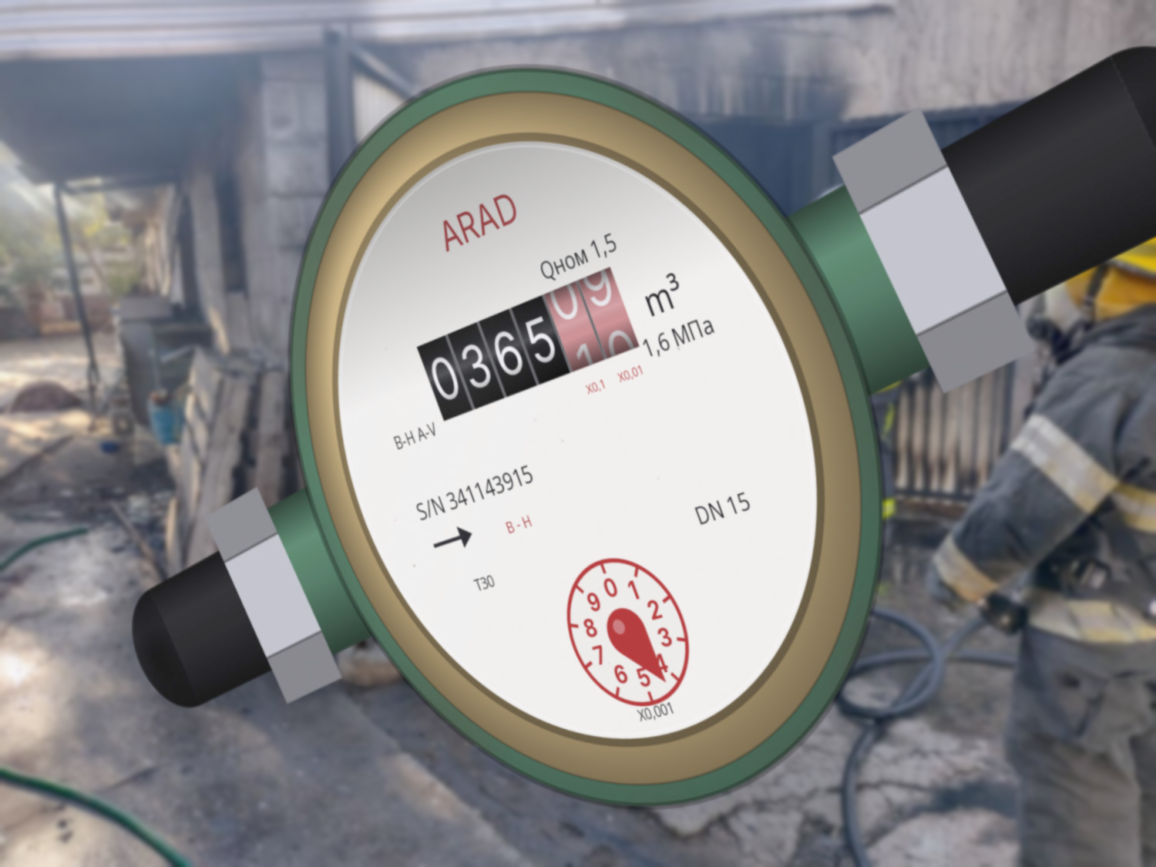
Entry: 365.094 m³
